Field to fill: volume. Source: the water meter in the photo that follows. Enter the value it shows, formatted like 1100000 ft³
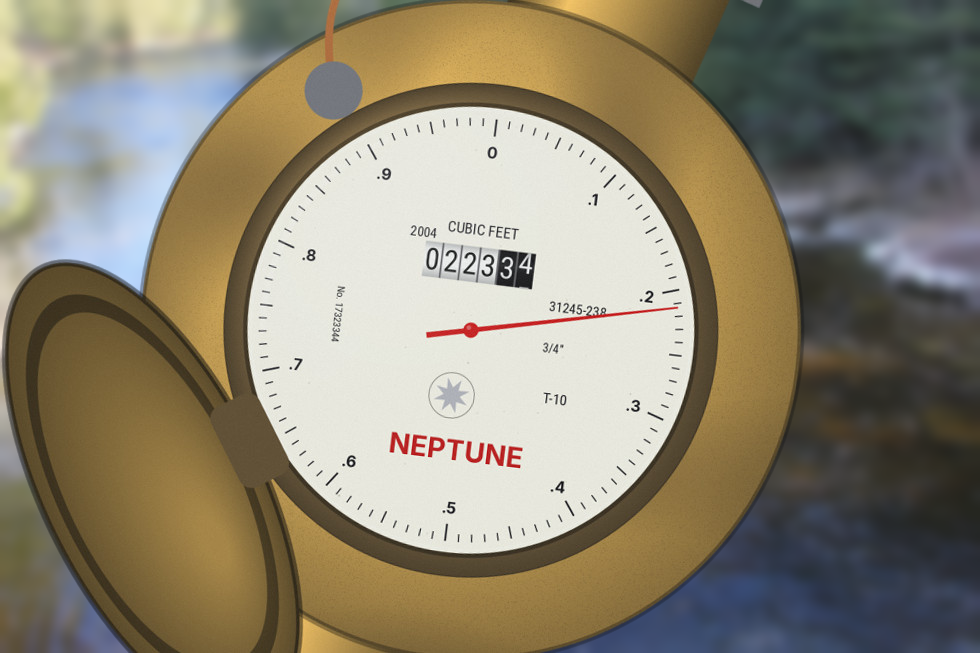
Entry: 22334.21 ft³
